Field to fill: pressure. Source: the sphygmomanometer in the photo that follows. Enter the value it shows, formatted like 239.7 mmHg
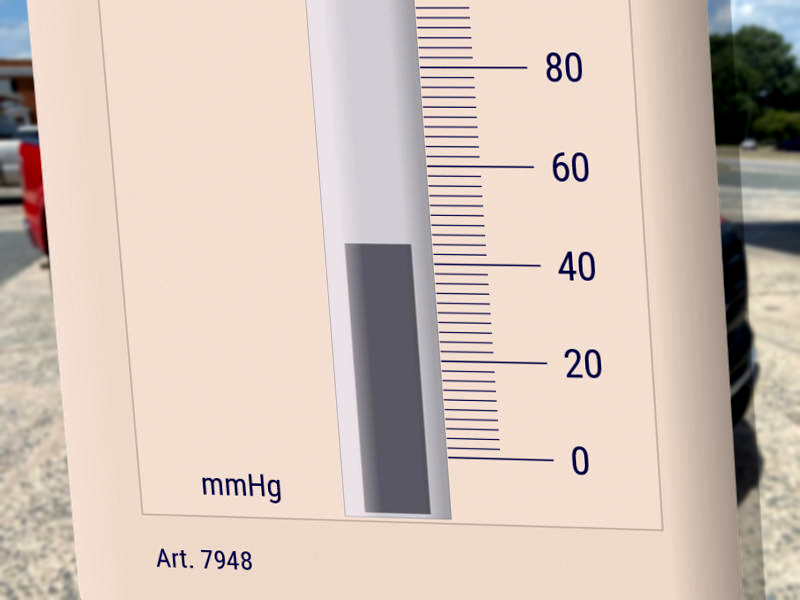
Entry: 44 mmHg
